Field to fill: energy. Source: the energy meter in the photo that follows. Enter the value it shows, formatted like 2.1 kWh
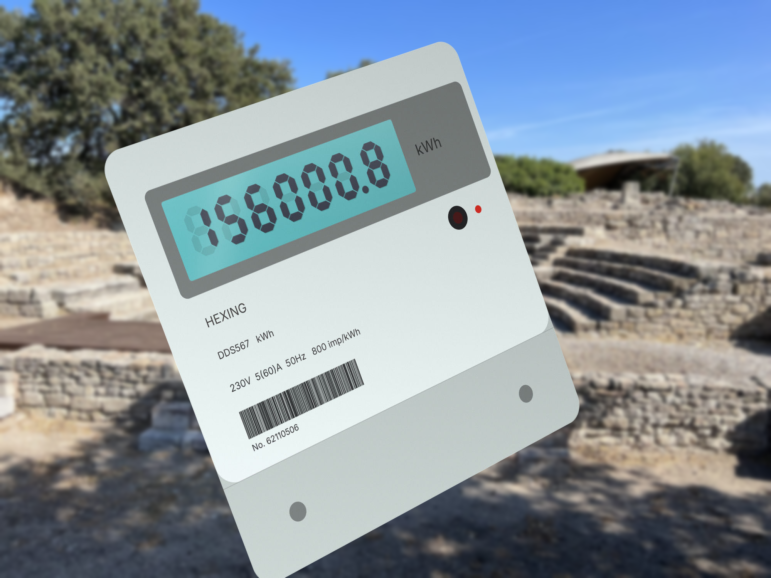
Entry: 156000.8 kWh
